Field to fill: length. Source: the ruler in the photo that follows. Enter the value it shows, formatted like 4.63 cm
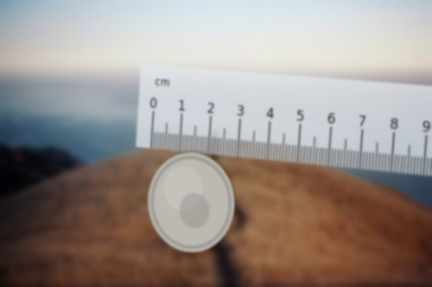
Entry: 3 cm
